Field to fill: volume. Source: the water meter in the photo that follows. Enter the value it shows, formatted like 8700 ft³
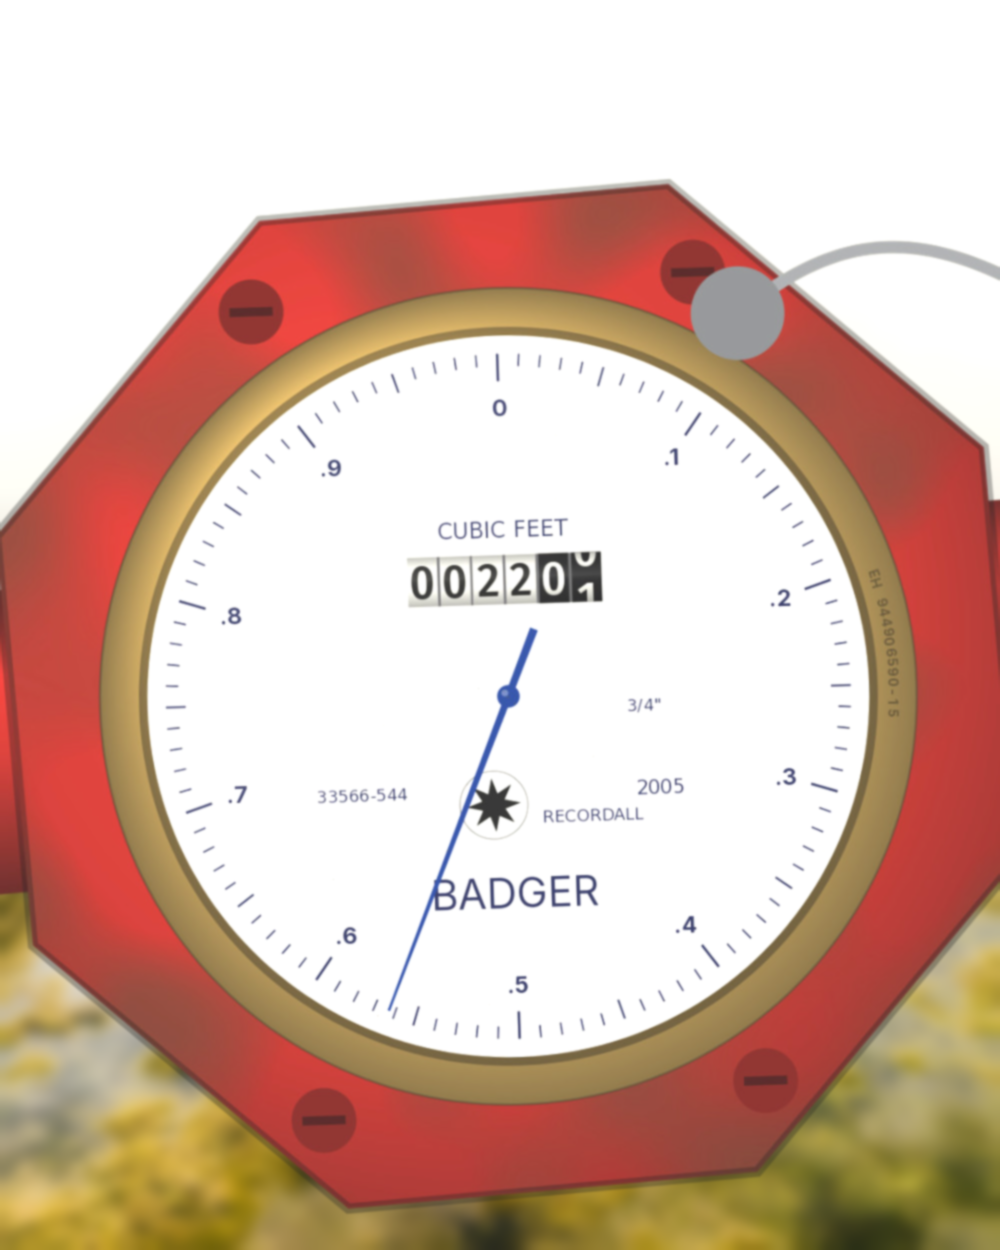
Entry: 2200.56 ft³
